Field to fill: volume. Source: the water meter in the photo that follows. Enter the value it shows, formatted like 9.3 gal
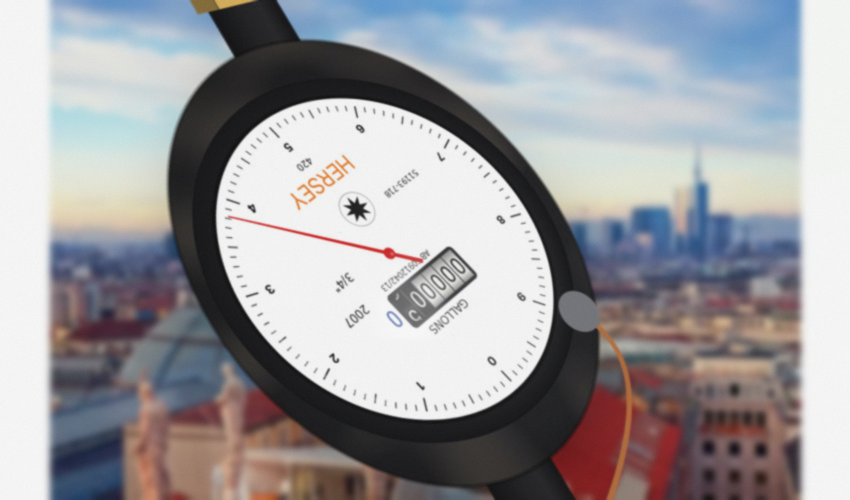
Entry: 53.8 gal
